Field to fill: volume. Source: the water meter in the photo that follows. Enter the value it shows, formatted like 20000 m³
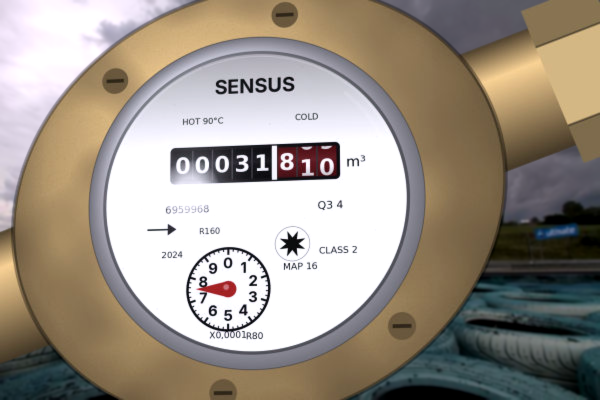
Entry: 31.8097 m³
